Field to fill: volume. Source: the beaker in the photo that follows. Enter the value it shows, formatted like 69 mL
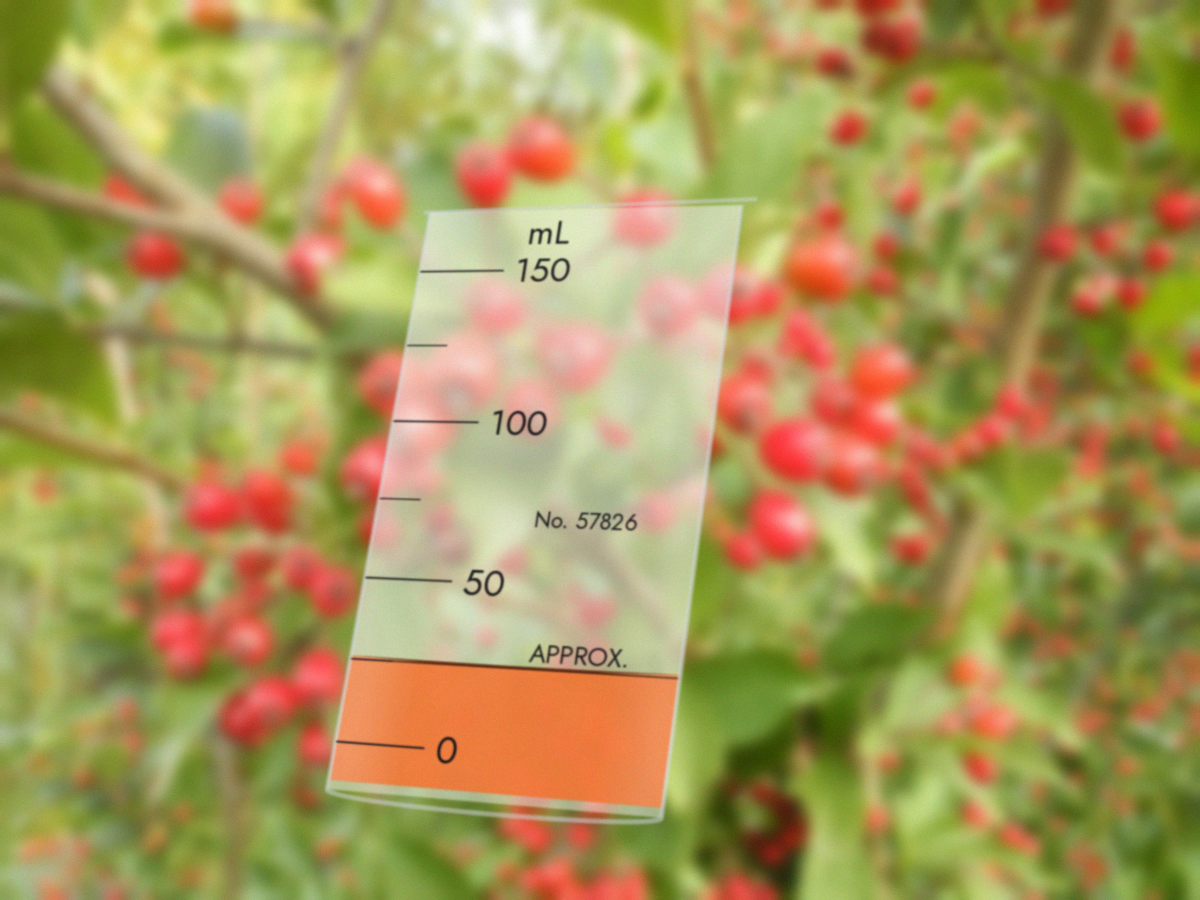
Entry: 25 mL
